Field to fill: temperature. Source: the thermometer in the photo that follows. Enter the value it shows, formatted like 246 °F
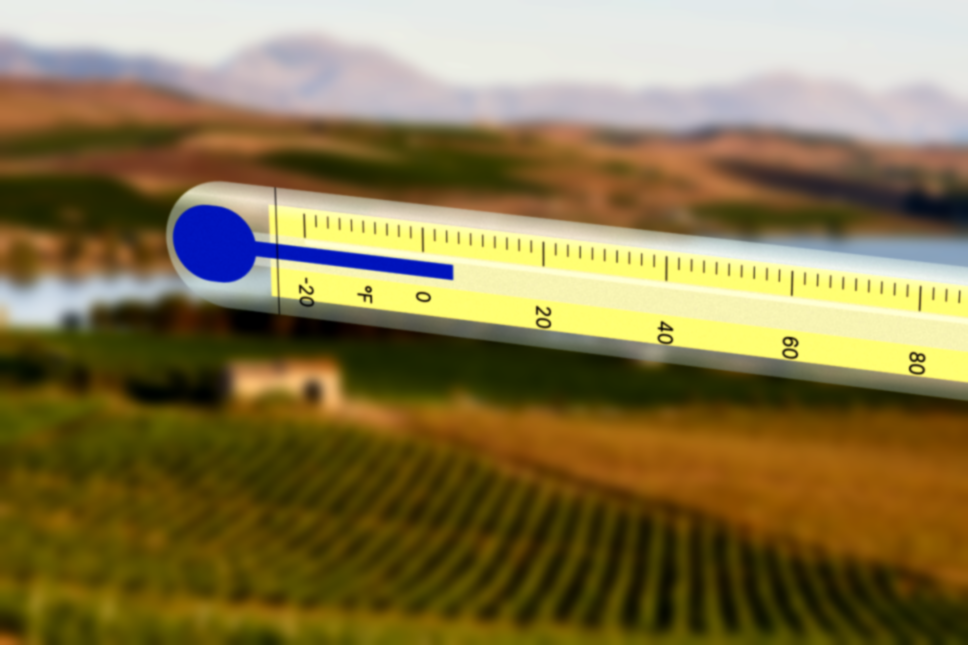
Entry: 5 °F
